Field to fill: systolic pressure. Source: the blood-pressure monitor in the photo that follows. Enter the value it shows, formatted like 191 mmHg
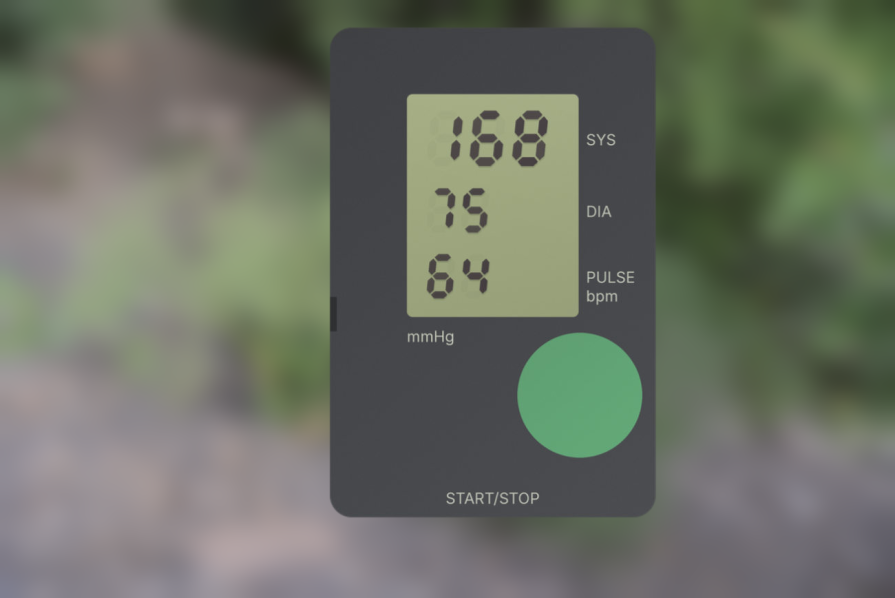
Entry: 168 mmHg
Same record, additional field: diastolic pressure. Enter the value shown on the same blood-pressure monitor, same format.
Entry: 75 mmHg
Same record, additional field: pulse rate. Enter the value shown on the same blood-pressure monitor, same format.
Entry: 64 bpm
